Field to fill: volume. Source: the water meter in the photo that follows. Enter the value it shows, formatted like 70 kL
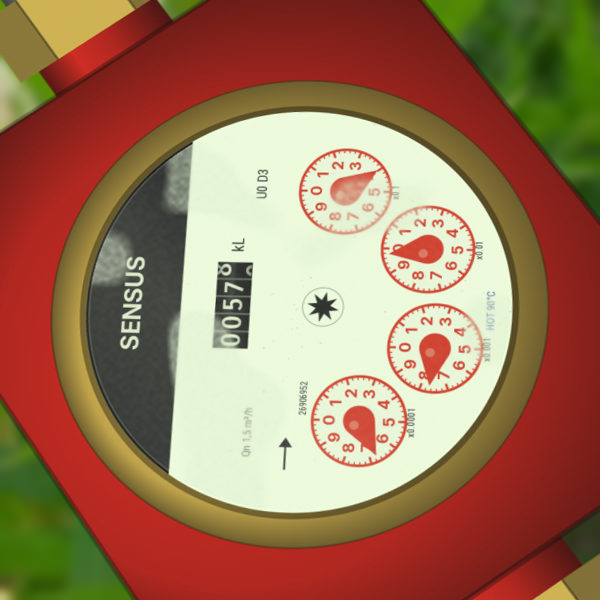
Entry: 578.3976 kL
